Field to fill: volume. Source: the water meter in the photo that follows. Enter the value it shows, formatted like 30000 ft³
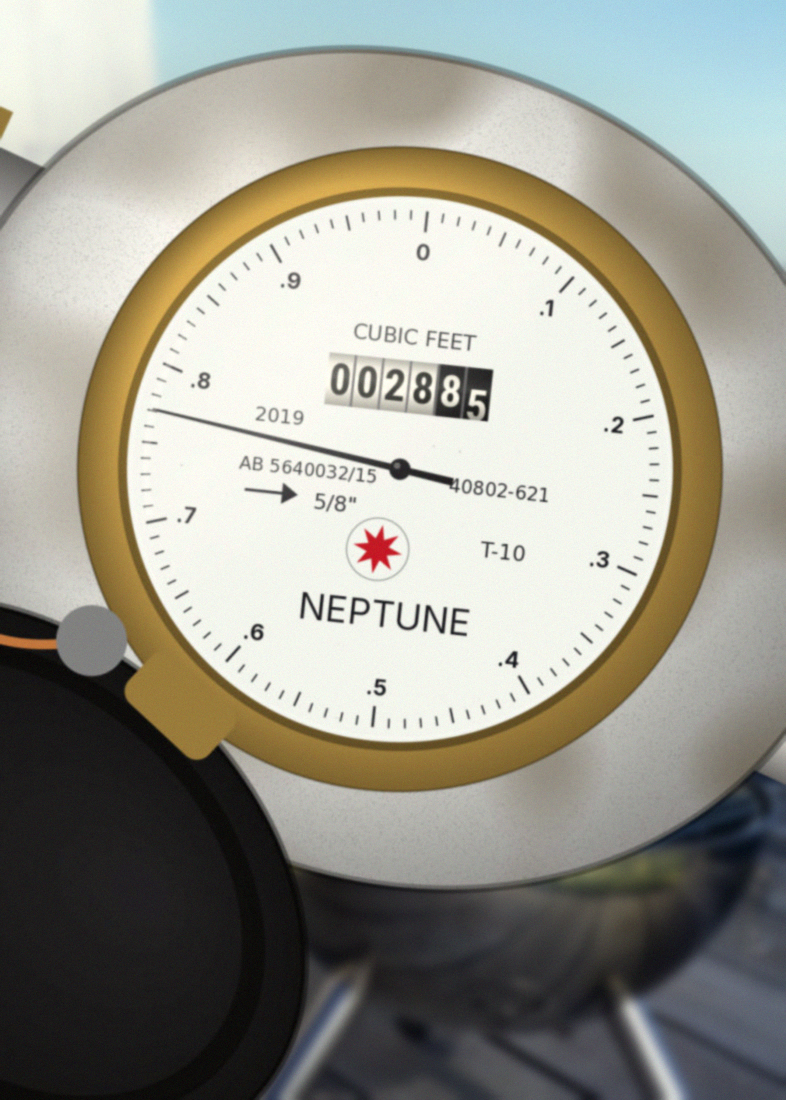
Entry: 2884.77 ft³
